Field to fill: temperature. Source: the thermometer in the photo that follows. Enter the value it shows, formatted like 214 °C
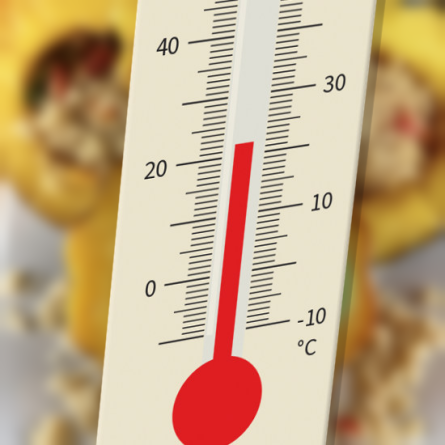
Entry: 22 °C
